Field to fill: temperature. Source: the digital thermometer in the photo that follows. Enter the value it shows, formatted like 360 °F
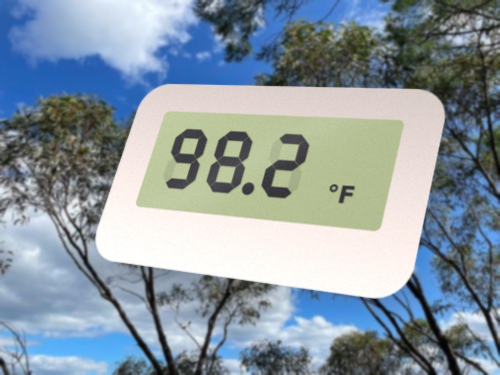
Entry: 98.2 °F
